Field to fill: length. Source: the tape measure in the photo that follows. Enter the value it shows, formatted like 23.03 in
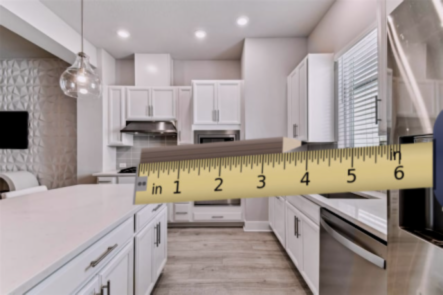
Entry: 4 in
